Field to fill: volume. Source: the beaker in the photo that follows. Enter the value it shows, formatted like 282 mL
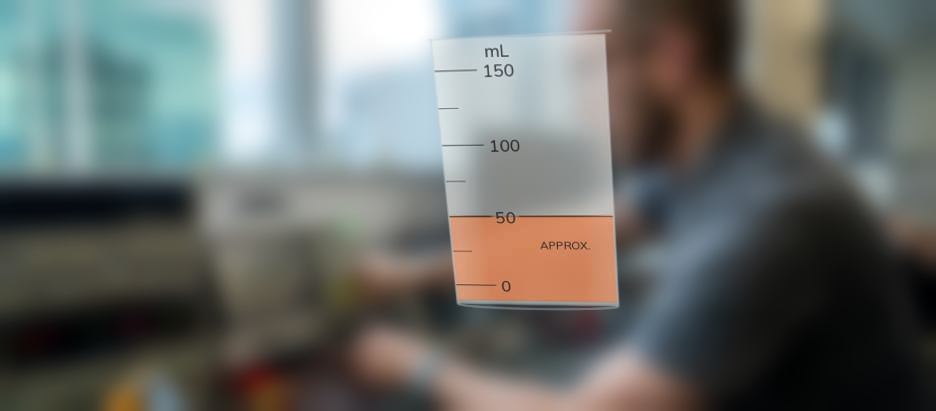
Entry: 50 mL
